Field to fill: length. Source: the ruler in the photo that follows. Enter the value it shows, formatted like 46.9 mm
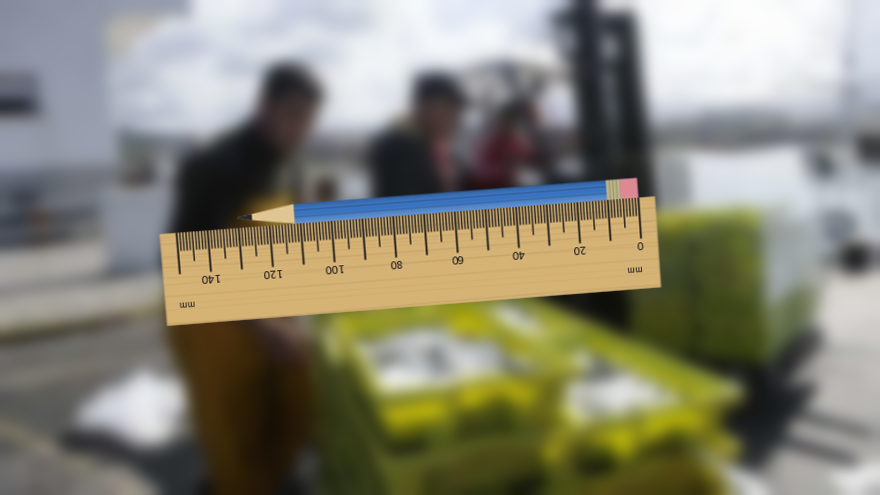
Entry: 130 mm
